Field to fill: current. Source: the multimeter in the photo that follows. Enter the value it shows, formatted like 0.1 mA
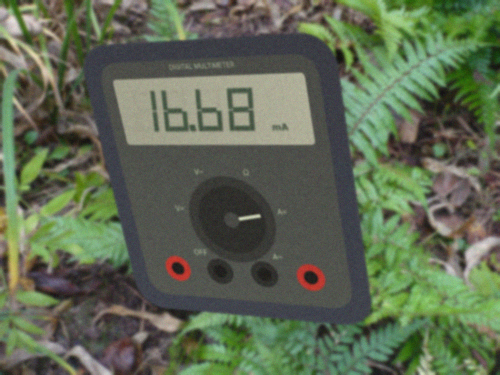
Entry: 16.68 mA
